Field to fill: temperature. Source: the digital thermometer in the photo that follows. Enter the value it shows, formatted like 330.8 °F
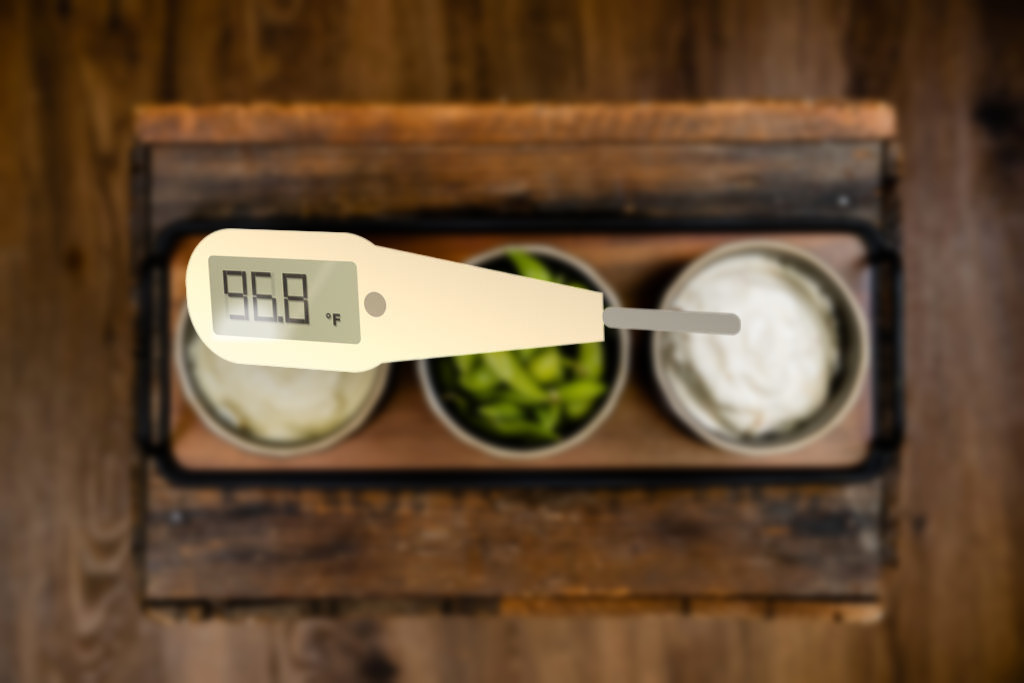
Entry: 96.8 °F
